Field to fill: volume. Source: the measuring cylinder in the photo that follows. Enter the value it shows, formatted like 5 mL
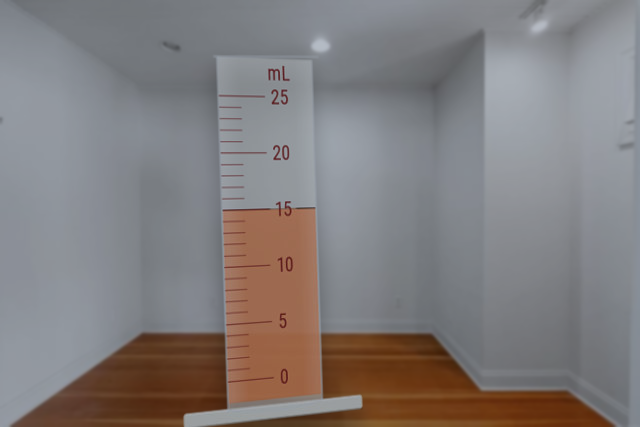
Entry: 15 mL
